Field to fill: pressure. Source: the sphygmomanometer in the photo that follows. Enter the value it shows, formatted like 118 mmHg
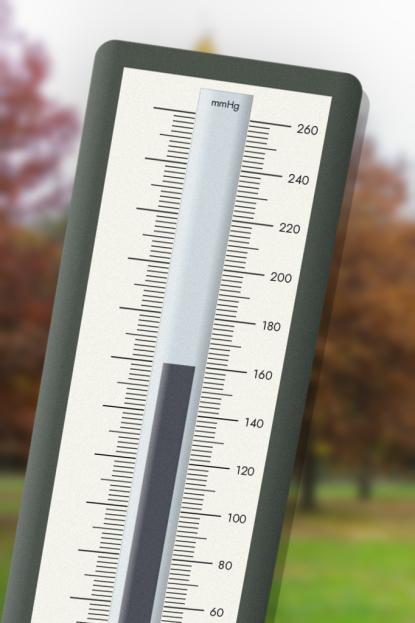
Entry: 160 mmHg
